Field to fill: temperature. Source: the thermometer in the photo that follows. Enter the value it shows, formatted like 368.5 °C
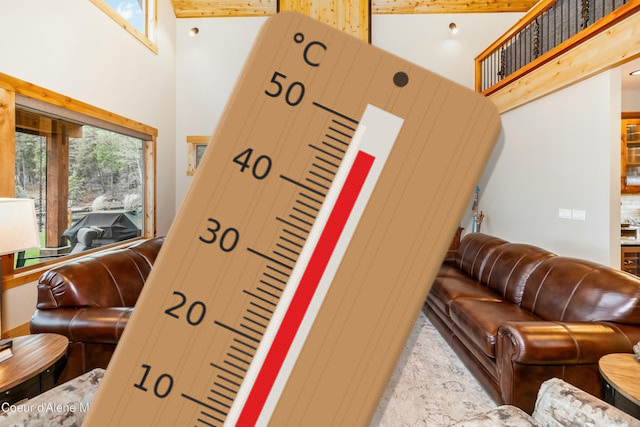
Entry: 47 °C
